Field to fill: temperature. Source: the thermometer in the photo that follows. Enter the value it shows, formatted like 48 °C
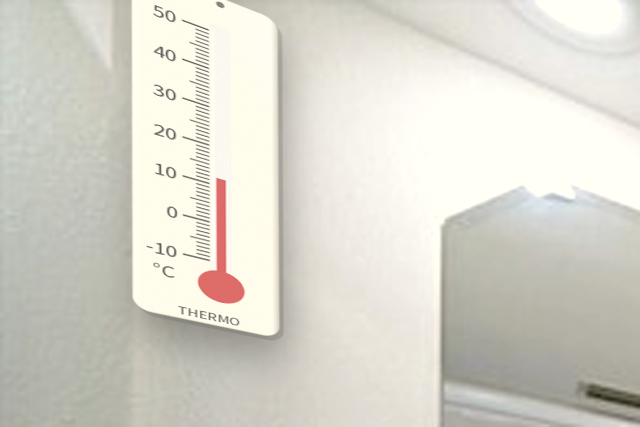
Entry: 12 °C
